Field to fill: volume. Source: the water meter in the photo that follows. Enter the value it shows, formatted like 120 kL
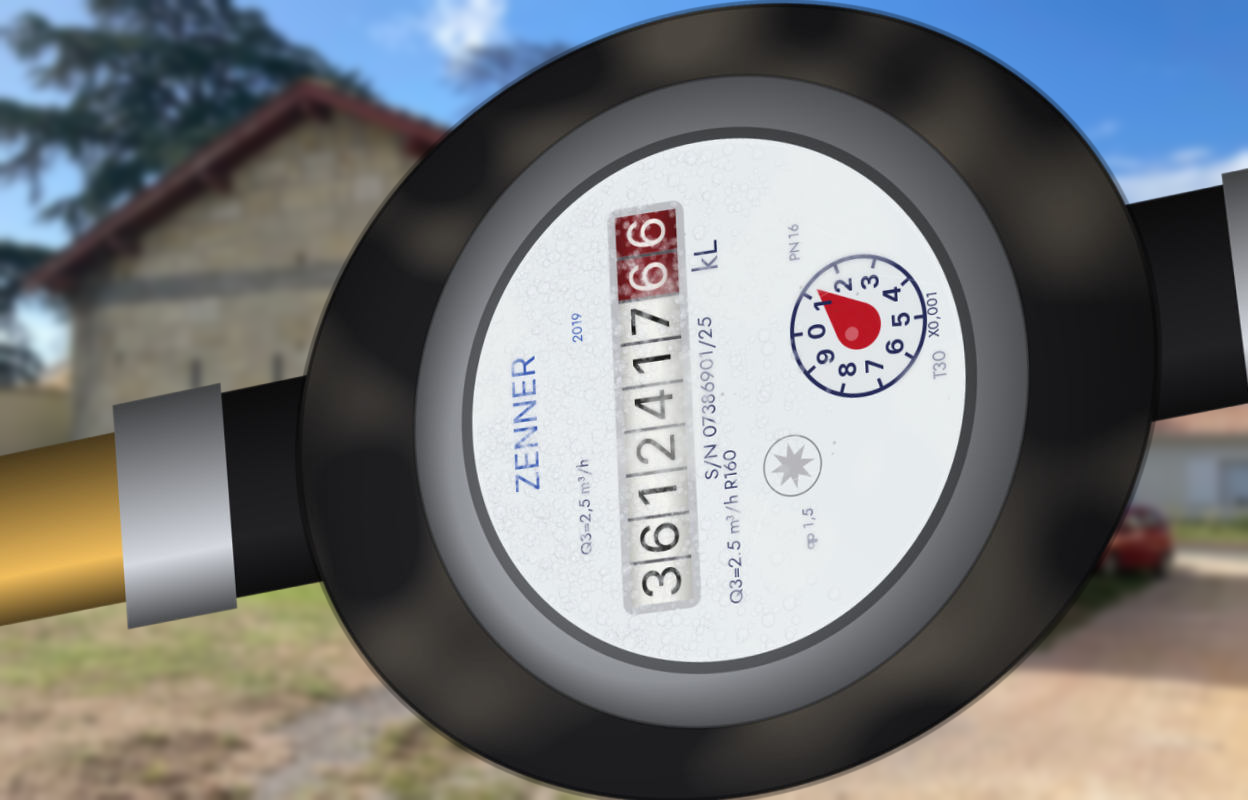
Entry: 3612417.661 kL
